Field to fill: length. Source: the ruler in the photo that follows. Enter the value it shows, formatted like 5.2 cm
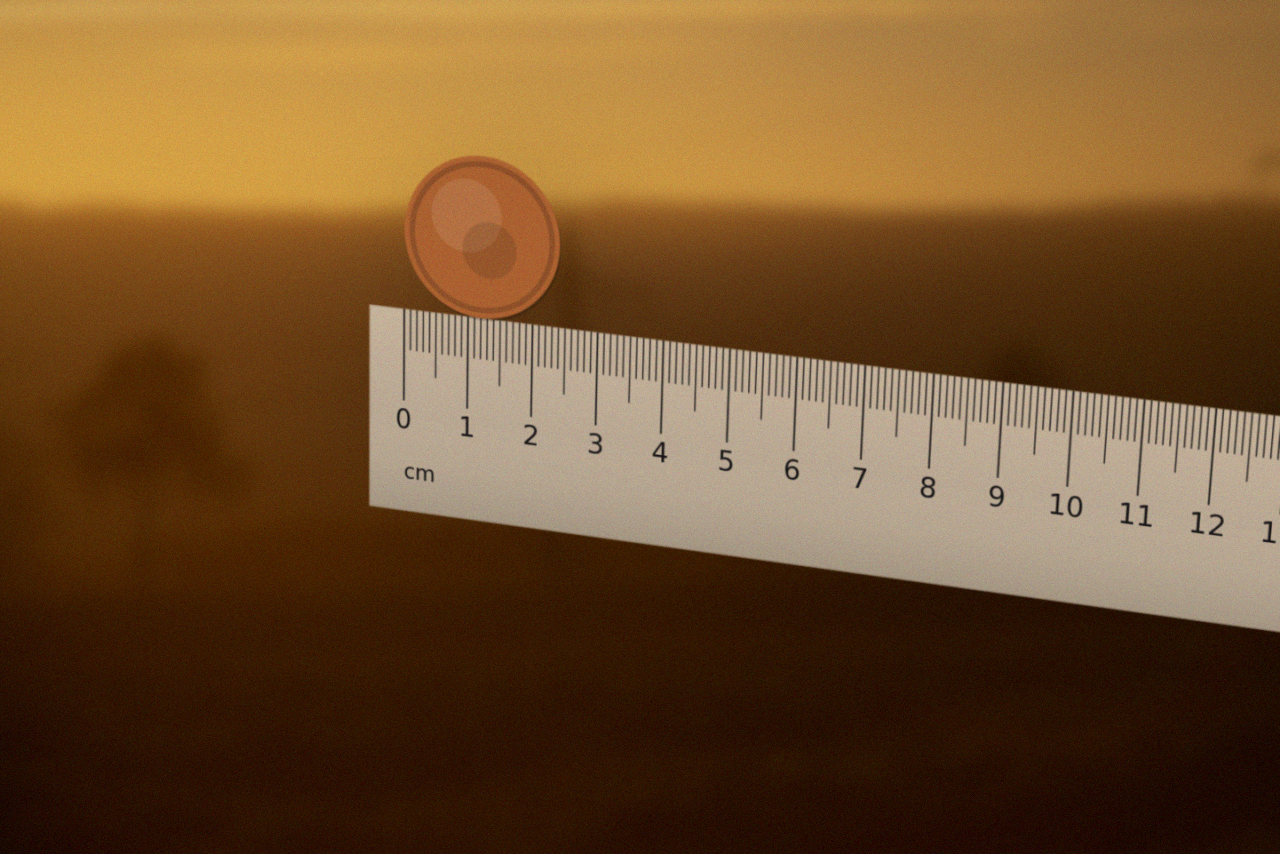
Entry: 2.4 cm
